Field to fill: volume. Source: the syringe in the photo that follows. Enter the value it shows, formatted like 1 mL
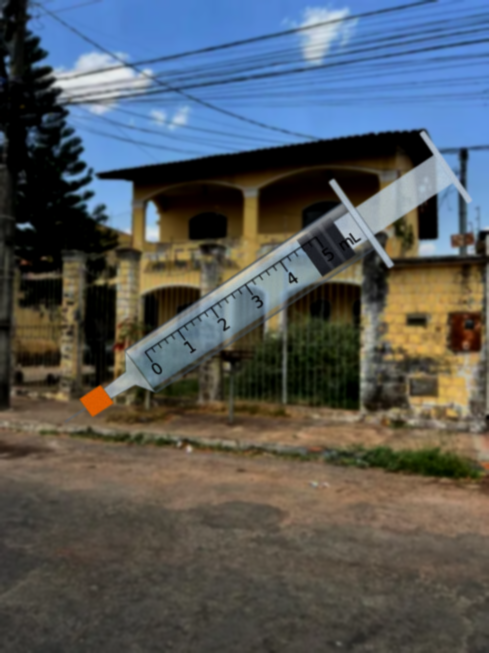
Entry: 4.6 mL
